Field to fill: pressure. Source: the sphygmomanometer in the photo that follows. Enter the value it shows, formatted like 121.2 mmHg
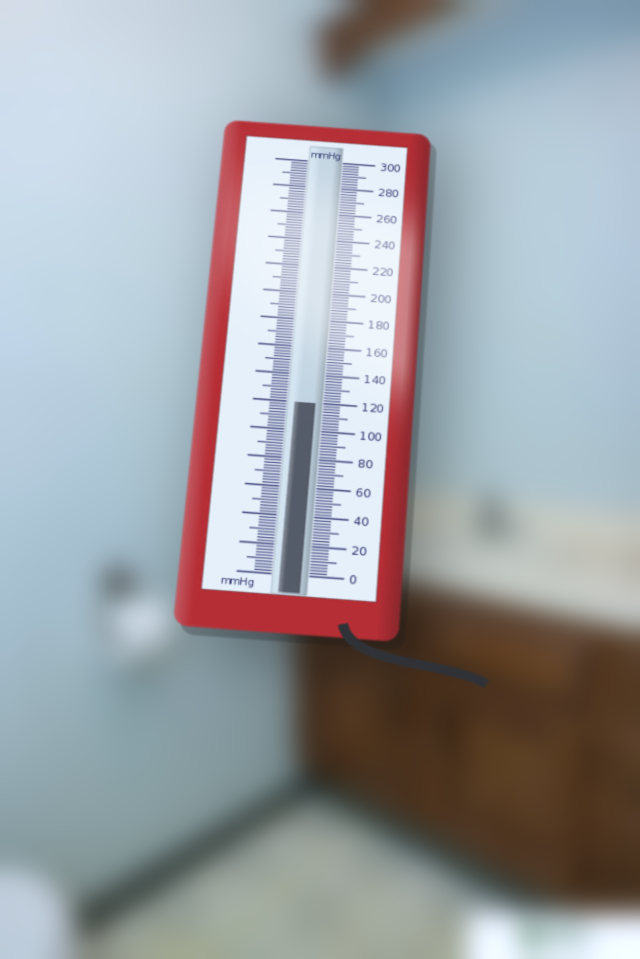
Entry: 120 mmHg
